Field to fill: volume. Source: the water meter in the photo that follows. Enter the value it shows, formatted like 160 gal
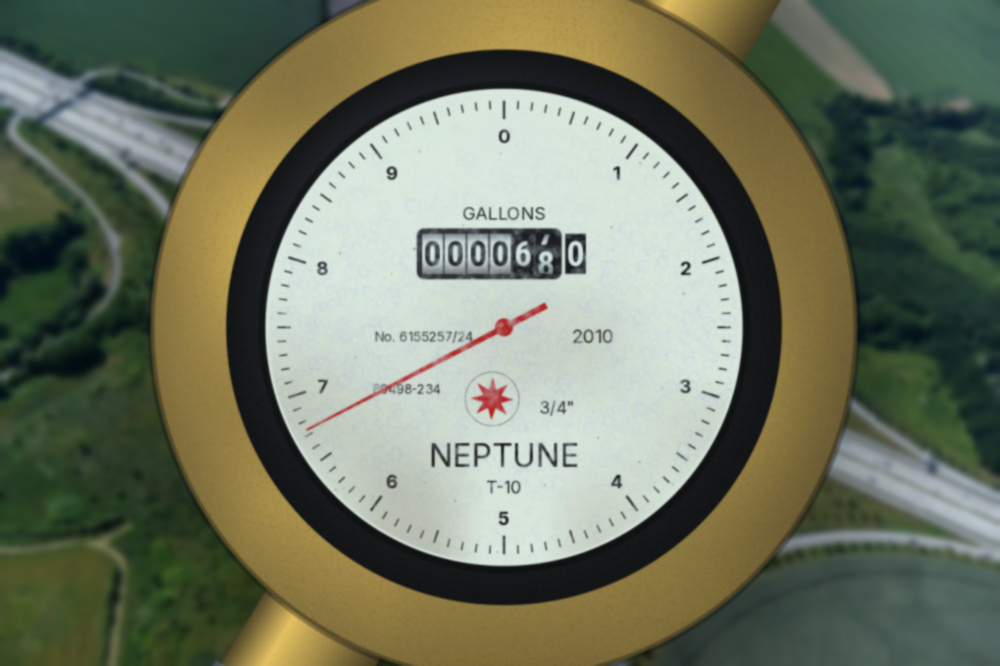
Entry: 676.7 gal
